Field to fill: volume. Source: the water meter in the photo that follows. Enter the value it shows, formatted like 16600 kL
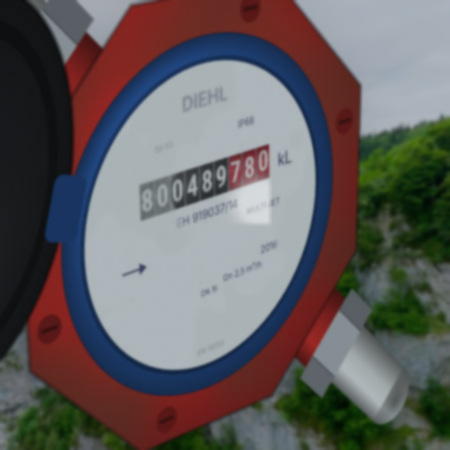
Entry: 800489.780 kL
